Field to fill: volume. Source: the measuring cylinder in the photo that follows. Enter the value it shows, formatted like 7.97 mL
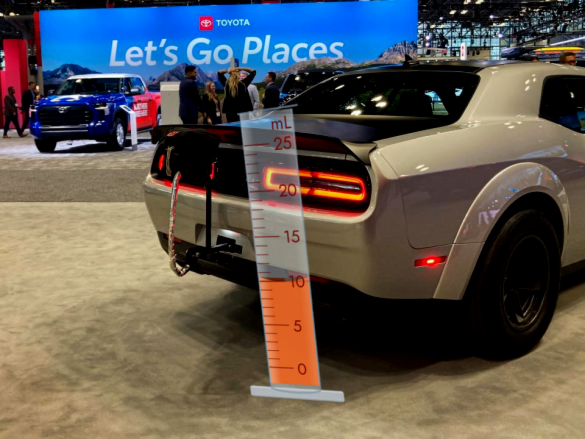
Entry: 10 mL
